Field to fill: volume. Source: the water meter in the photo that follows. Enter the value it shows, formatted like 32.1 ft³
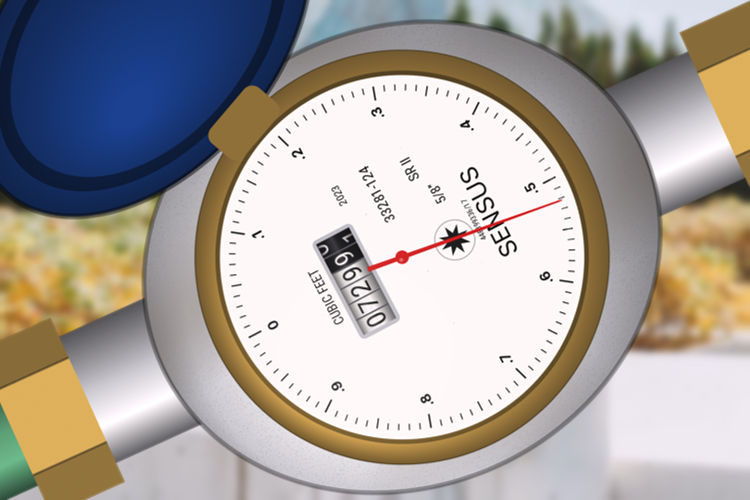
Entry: 72990.52 ft³
